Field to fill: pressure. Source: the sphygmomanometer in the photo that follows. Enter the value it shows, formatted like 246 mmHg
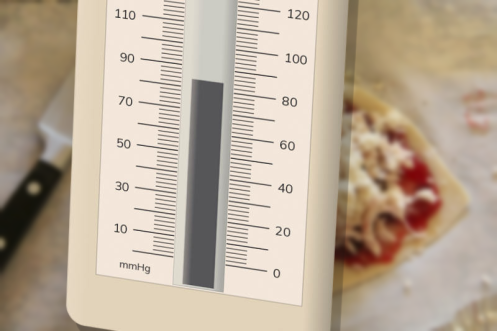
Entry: 84 mmHg
